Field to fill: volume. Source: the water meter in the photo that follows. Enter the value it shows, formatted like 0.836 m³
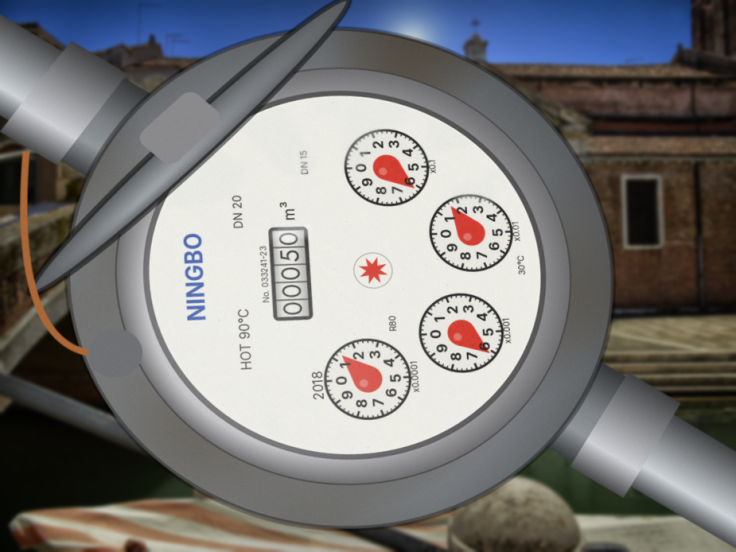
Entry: 50.6161 m³
